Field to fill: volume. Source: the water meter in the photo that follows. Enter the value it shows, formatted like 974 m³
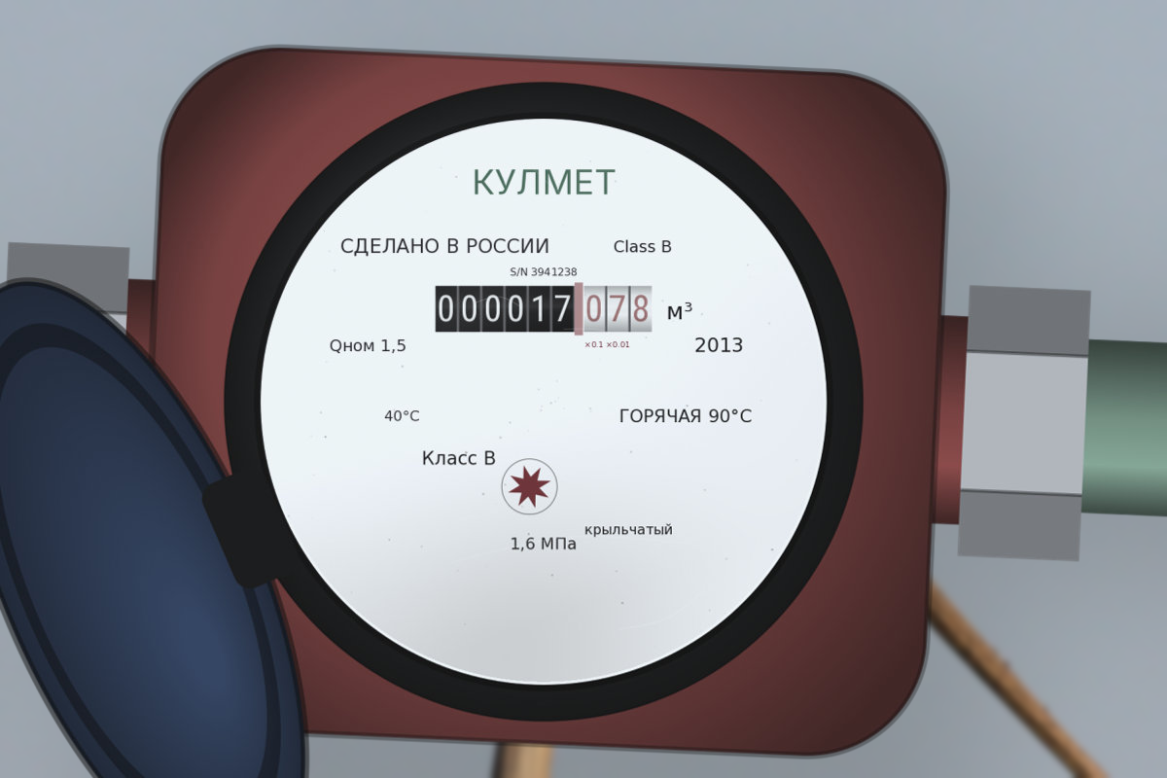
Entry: 17.078 m³
